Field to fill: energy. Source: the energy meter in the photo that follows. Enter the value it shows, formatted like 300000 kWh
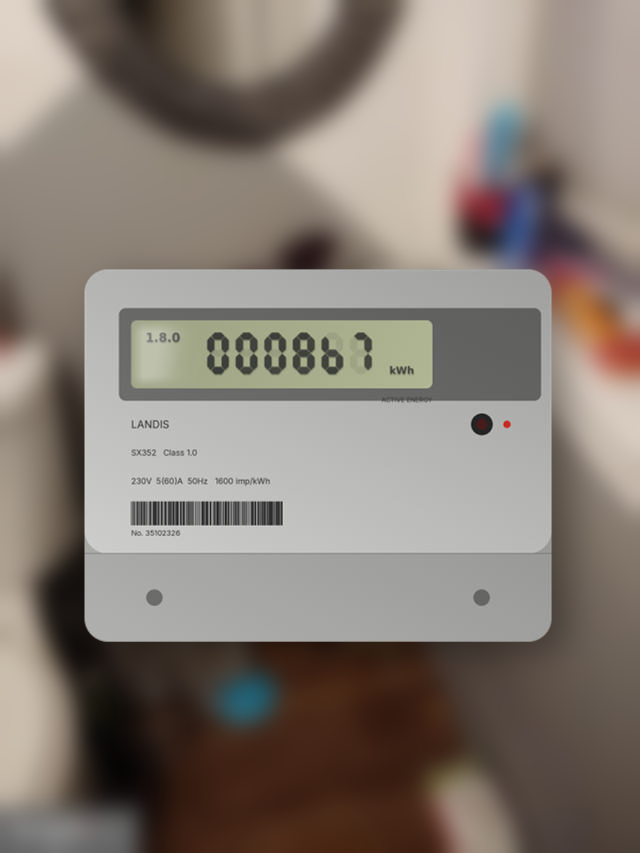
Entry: 867 kWh
